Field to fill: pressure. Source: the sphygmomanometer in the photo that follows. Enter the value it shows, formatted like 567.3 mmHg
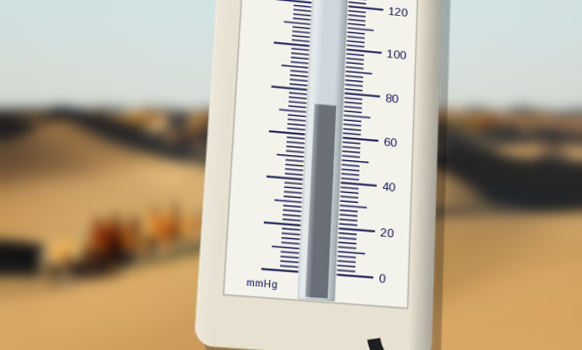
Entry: 74 mmHg
